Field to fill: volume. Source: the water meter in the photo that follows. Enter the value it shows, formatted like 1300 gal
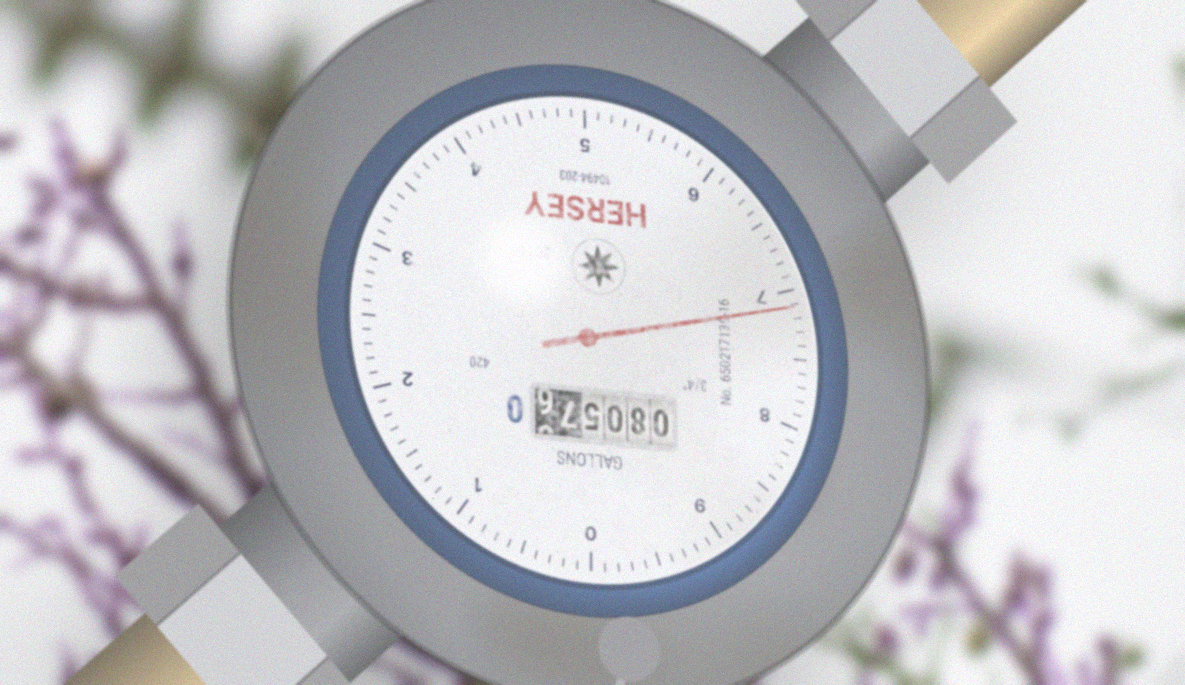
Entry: 805757.1 gal
